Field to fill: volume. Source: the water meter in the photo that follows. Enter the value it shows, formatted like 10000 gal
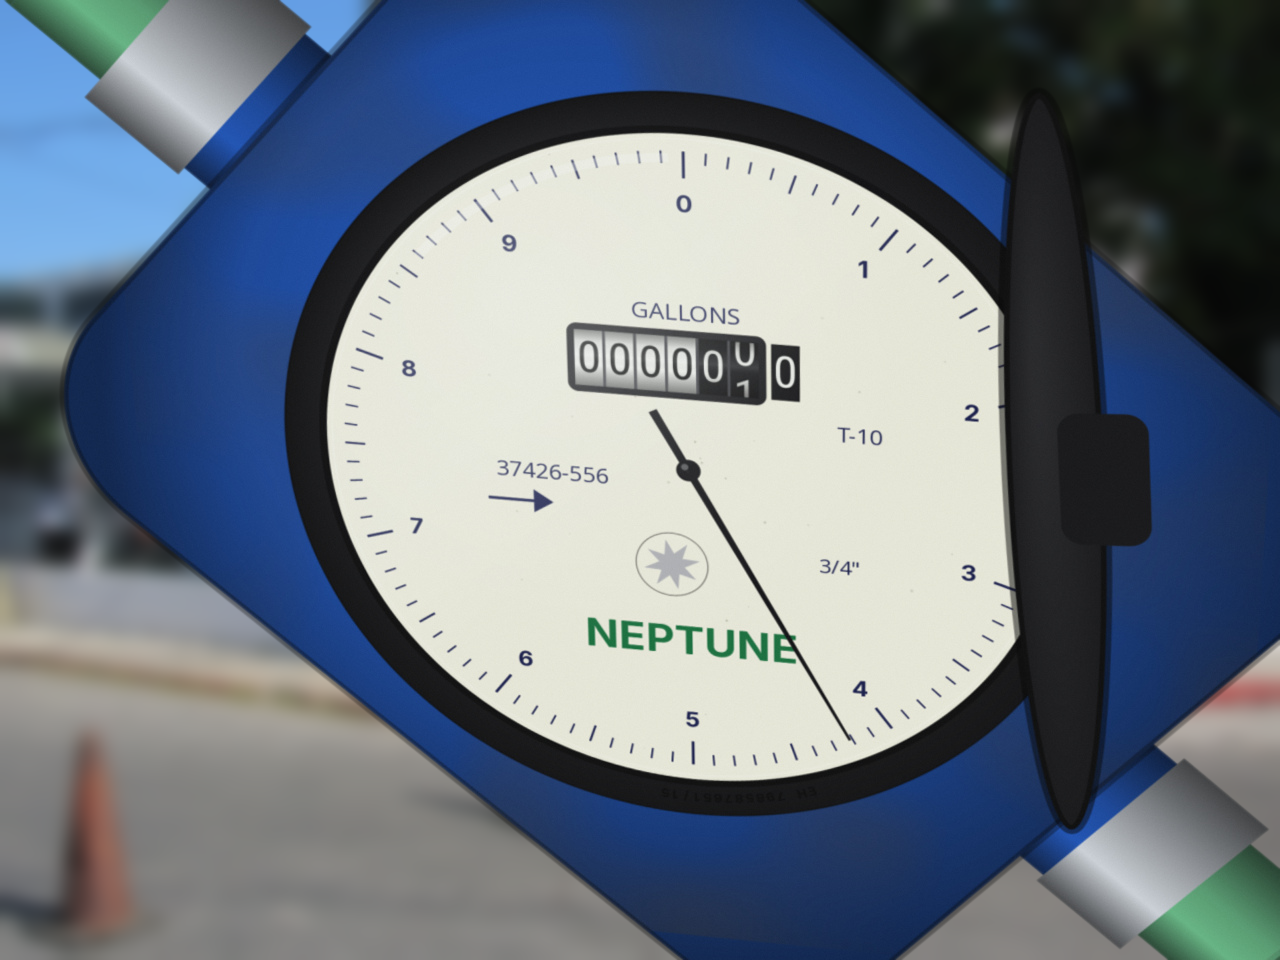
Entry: 4.2 gal
